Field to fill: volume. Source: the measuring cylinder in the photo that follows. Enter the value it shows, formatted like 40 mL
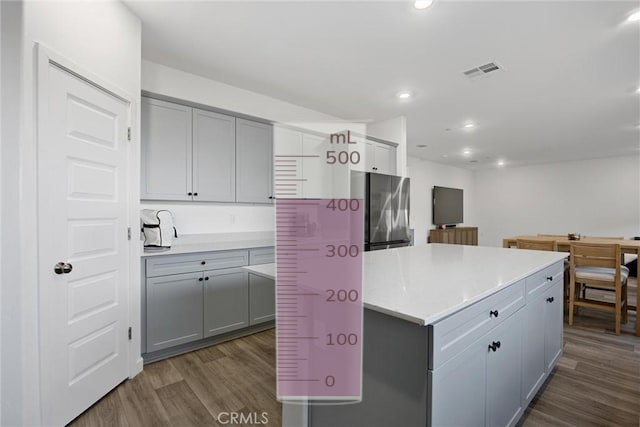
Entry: 410 mL
